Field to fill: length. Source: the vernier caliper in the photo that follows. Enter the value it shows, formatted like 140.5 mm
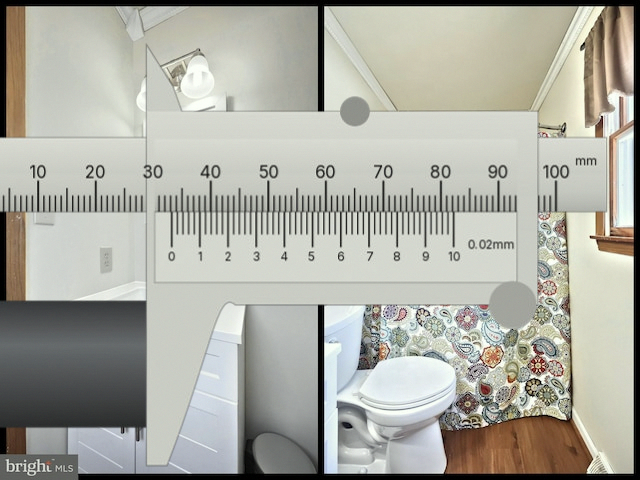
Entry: 33.2 mm
